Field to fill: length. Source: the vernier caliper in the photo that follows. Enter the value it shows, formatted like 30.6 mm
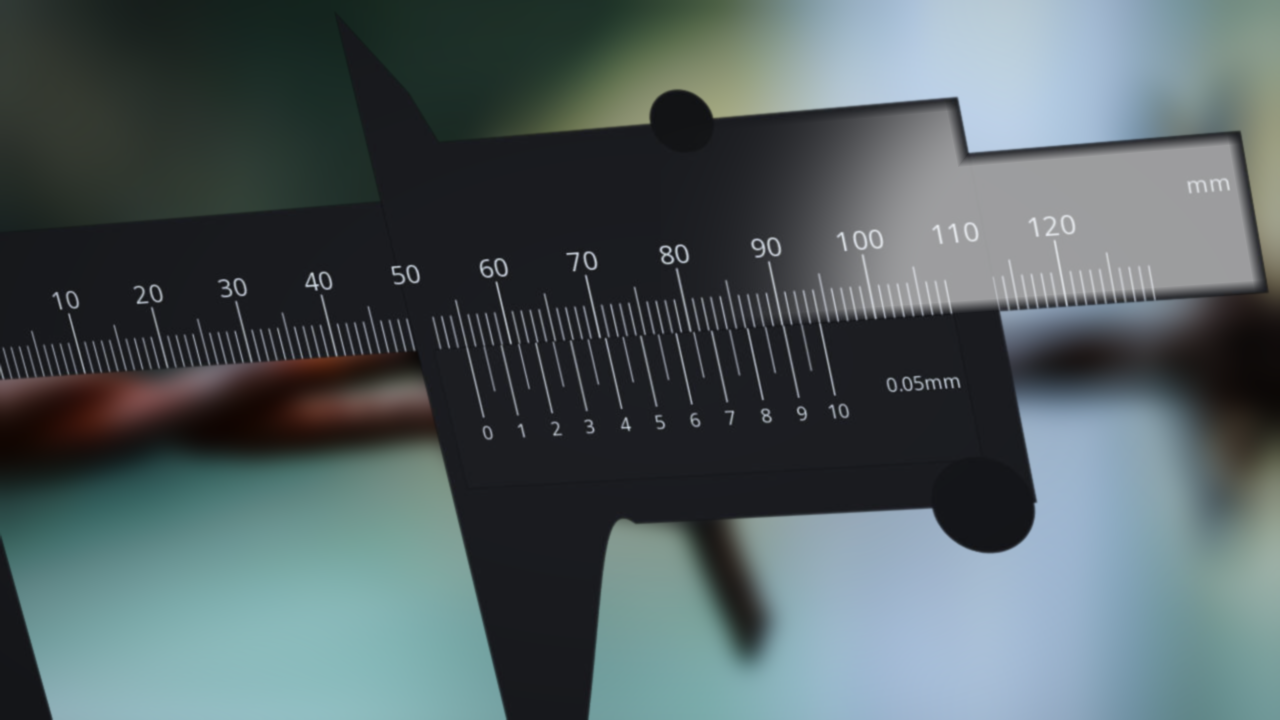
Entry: 55.0 mm
